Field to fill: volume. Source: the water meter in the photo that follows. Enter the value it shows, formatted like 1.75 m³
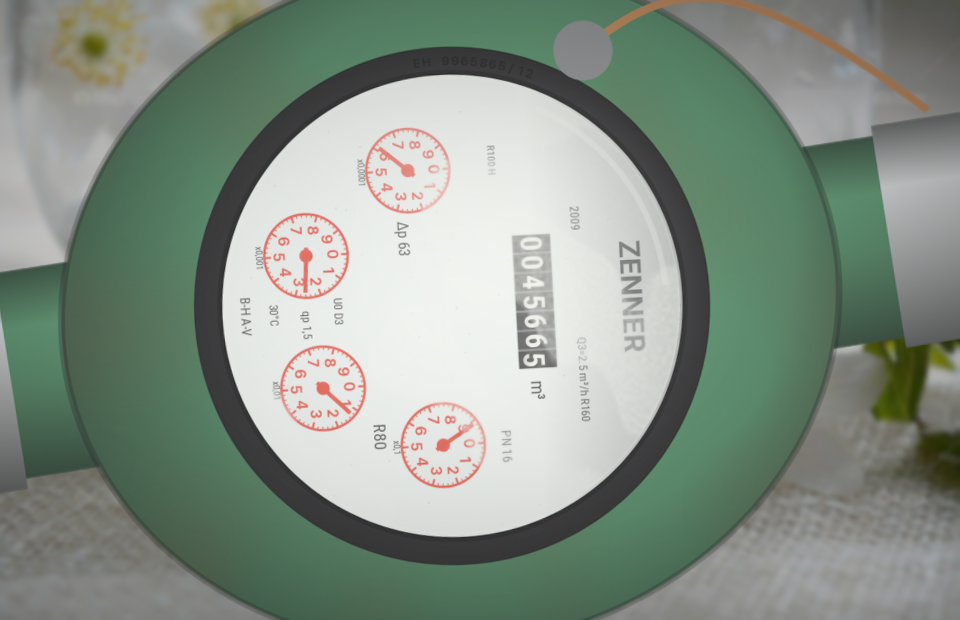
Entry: 45664.9126 m³
